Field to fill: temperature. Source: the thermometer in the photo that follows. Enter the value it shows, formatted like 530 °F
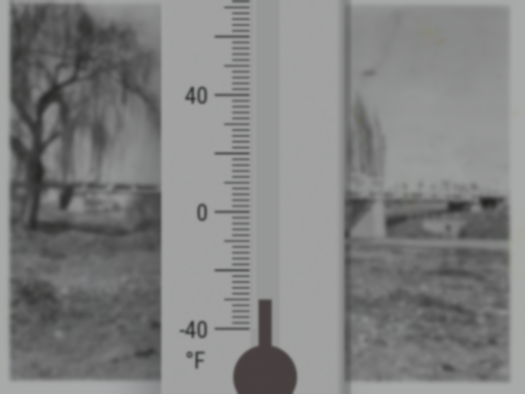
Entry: -30 °F
